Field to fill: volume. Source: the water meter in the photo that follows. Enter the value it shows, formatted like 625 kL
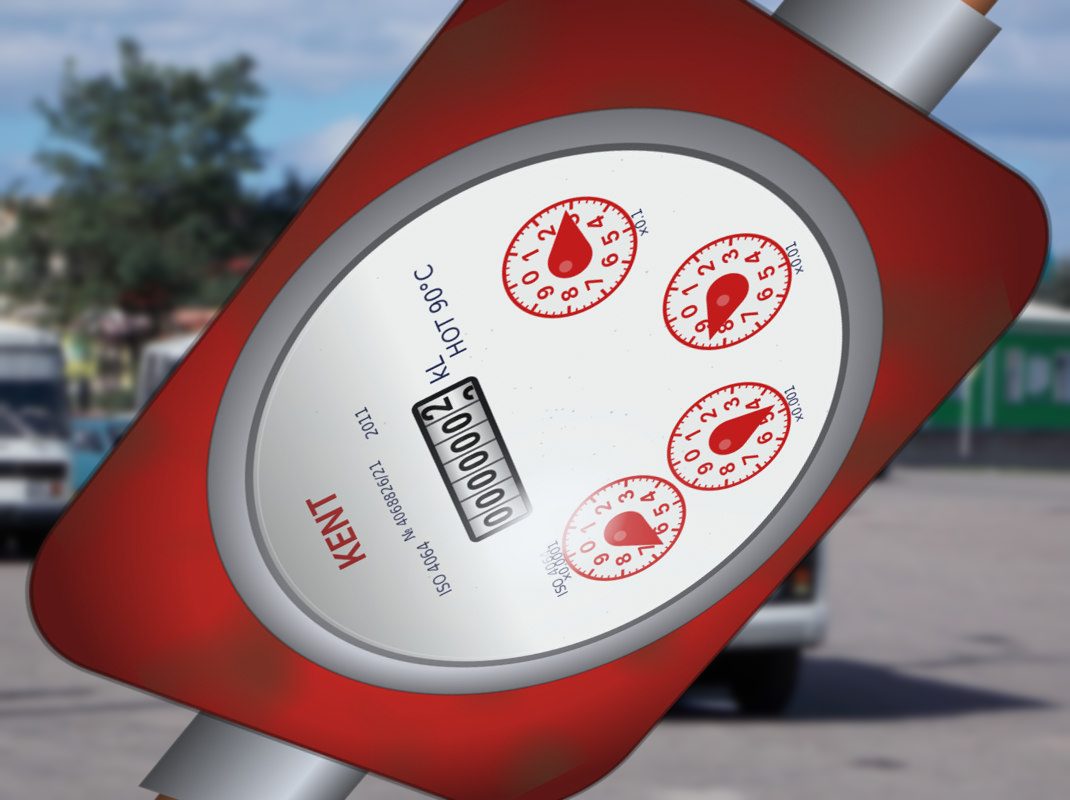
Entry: 2.2846 kL
